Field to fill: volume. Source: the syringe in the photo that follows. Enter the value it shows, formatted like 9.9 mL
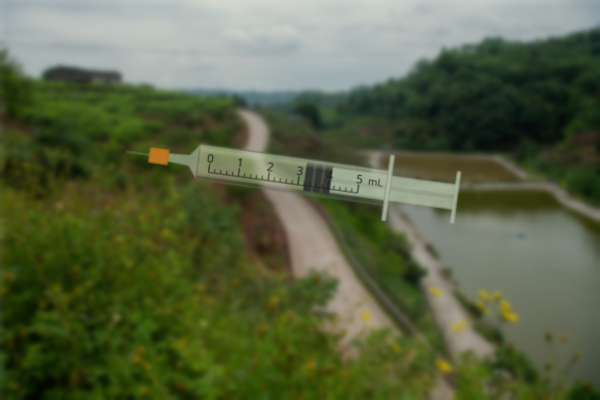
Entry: 3.2 mL
